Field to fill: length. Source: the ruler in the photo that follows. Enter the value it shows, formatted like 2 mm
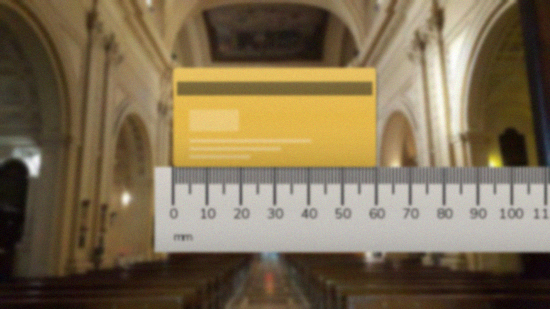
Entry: 60 mm
